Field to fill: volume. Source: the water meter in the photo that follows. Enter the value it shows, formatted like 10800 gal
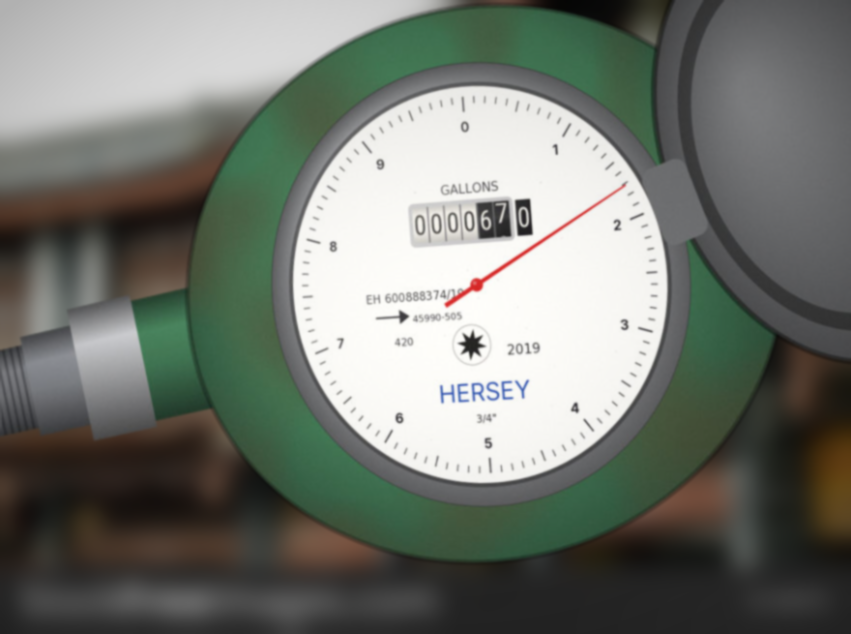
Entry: 671.7 gal
